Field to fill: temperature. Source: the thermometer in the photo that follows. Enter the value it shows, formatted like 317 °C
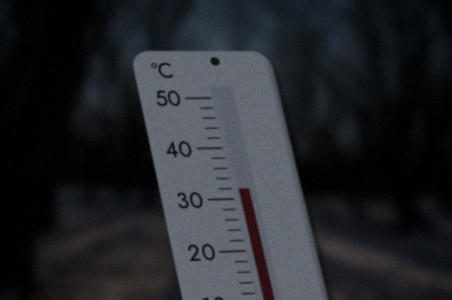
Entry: 32 °C
